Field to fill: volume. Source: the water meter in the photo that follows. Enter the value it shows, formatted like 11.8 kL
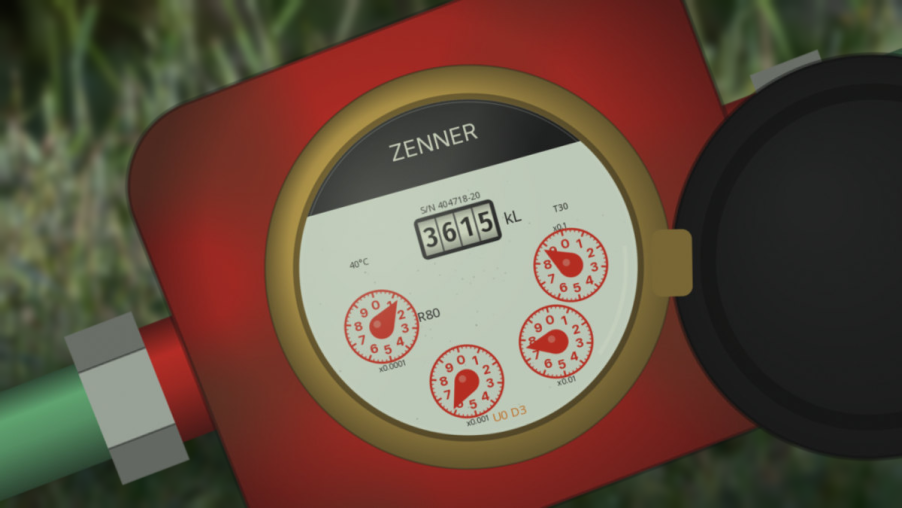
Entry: 3615.8761 kL
